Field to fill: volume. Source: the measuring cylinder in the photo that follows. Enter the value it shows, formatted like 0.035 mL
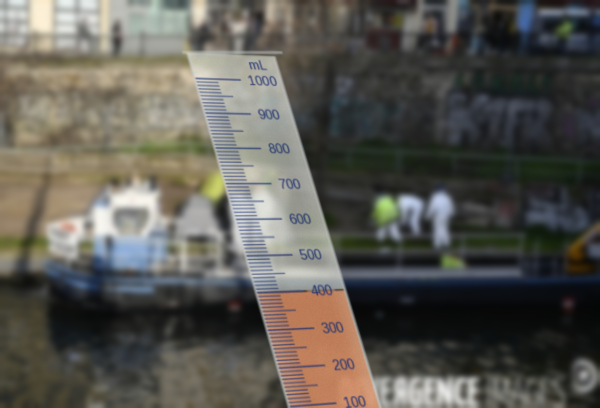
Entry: 400 mL
